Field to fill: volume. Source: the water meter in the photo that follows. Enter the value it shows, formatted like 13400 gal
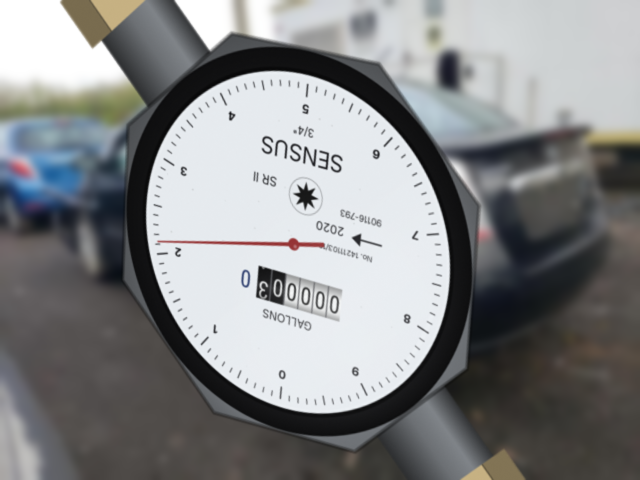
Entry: 32.1 gal
